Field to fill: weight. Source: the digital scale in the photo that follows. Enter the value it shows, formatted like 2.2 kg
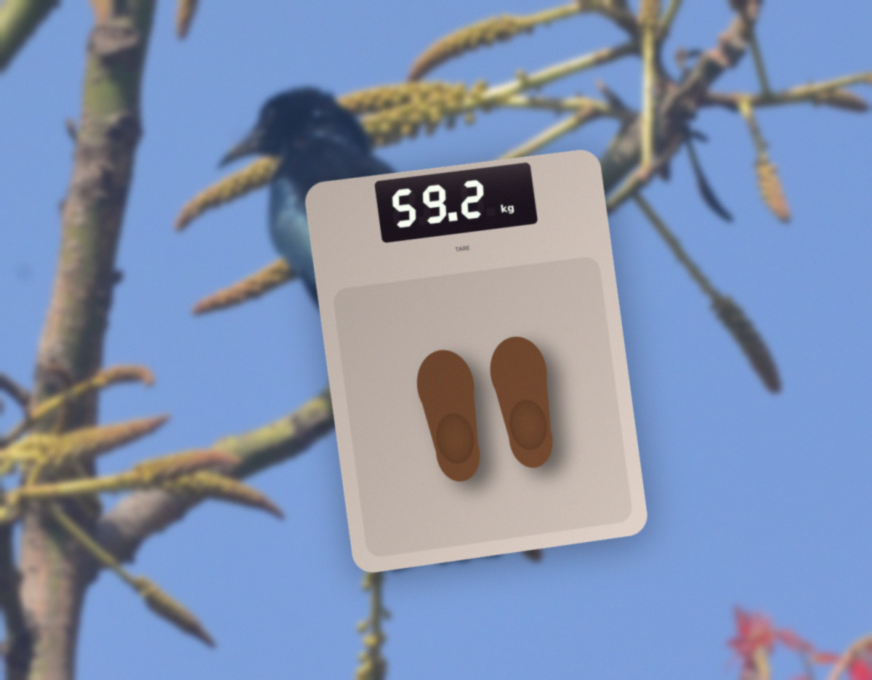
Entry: 59.2 kg
